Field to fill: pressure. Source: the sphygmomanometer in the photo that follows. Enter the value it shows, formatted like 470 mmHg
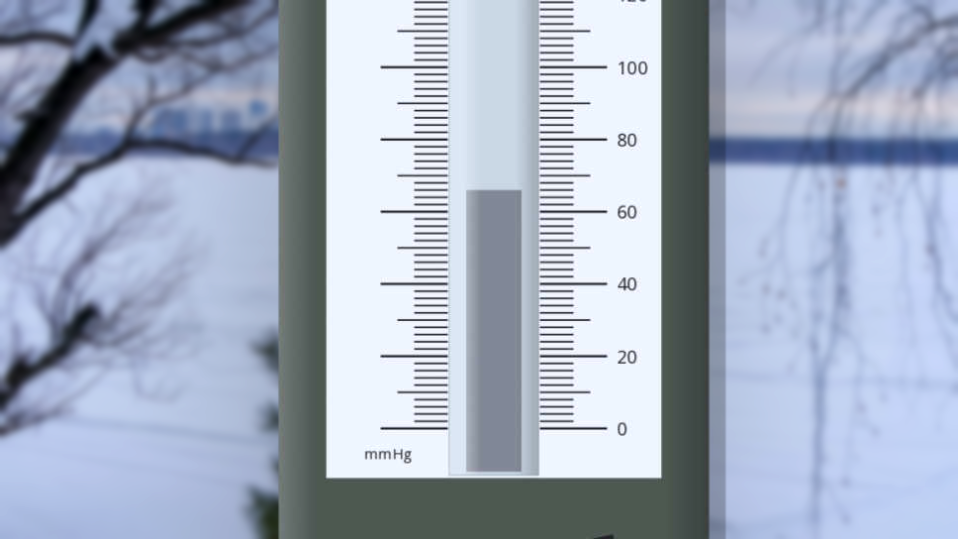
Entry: 66 mmHg
